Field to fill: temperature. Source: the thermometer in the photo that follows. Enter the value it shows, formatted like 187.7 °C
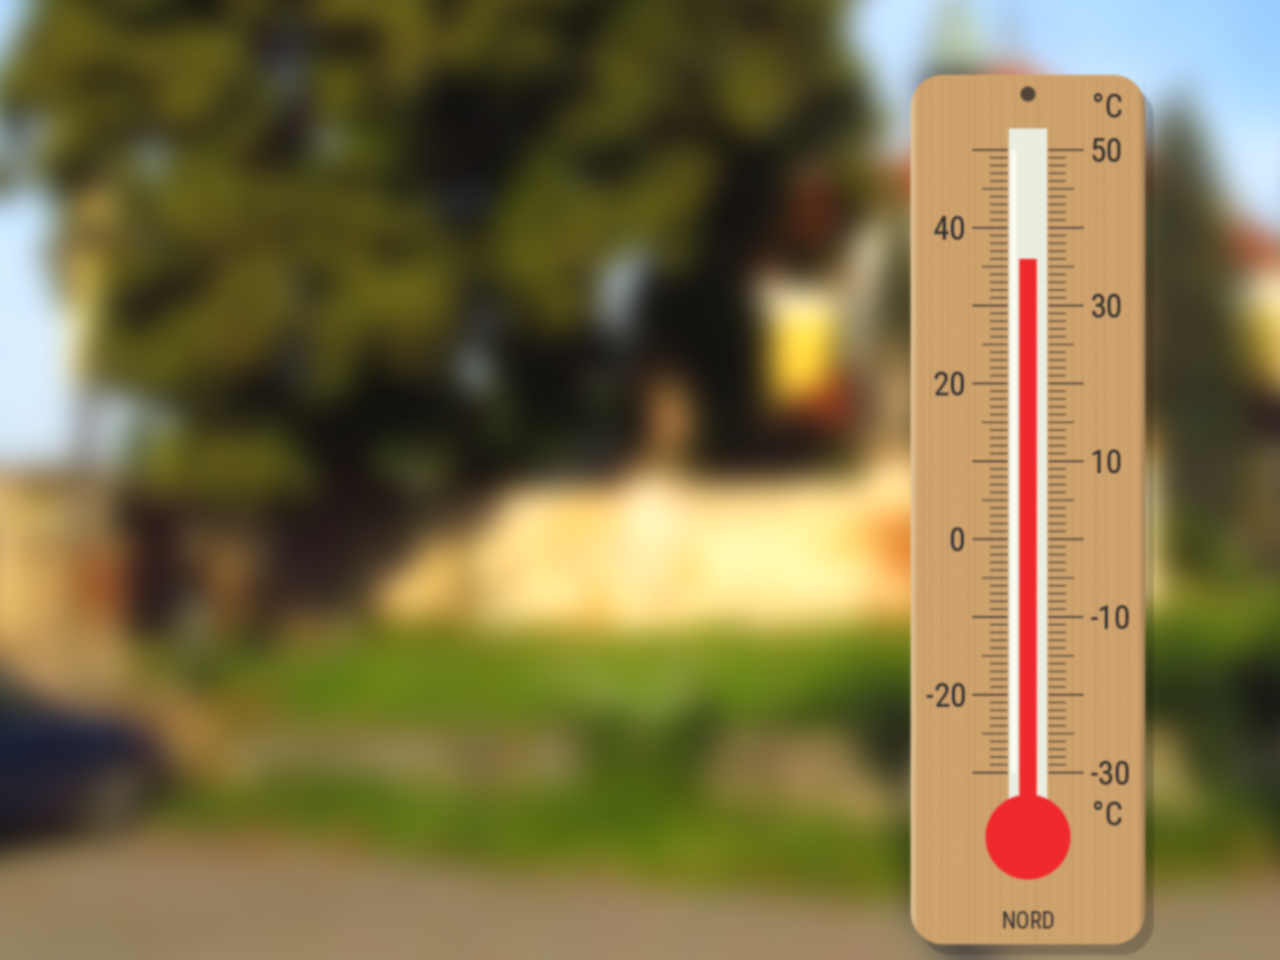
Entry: 36 °C
